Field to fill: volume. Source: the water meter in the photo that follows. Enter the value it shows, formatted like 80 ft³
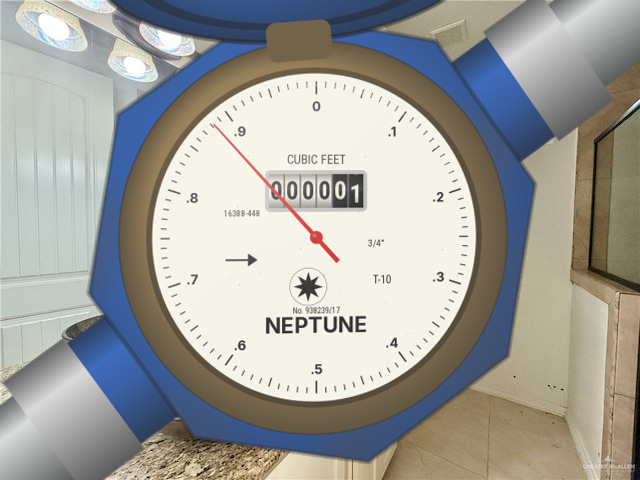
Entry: 0.88 ft³
